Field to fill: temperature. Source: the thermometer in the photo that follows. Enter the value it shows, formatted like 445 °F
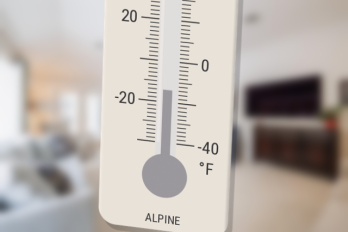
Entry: -14 °F
